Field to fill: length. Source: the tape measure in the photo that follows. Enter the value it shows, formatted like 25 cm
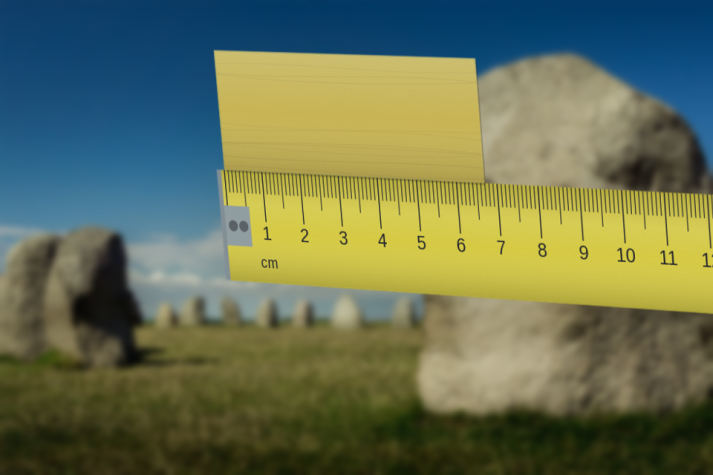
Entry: 6.7 cm
